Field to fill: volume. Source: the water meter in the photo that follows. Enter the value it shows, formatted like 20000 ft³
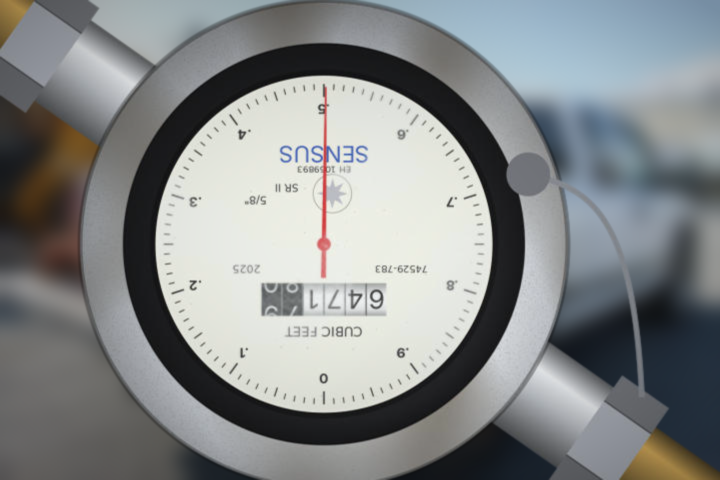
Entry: 647179.50 ft³
